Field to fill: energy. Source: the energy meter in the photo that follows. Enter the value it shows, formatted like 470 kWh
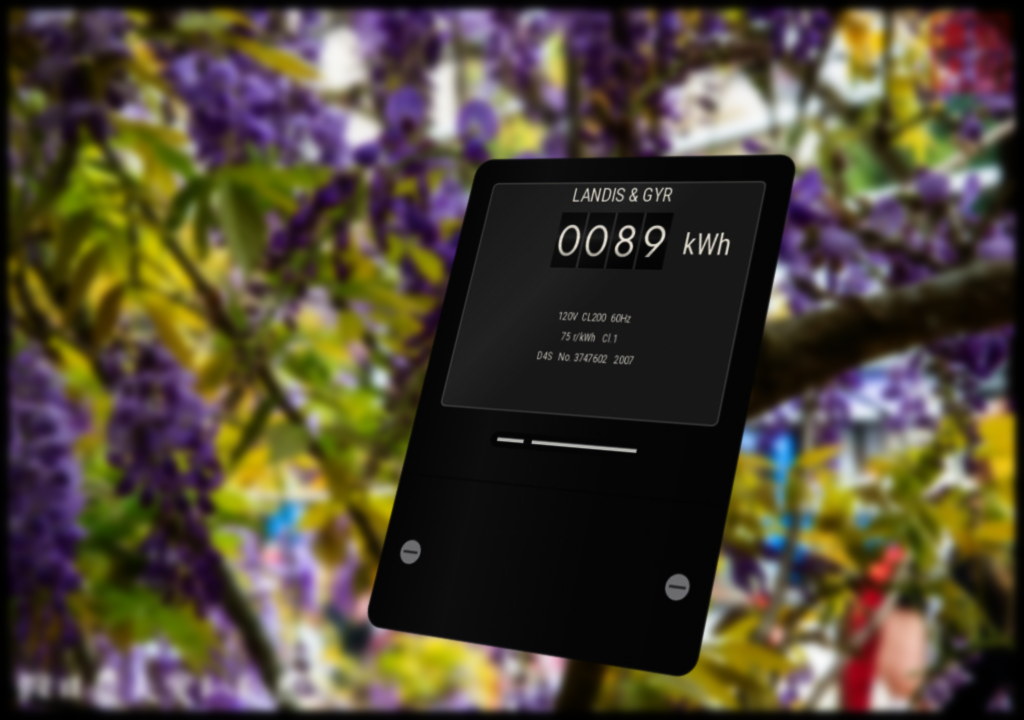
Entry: 89 kWh
